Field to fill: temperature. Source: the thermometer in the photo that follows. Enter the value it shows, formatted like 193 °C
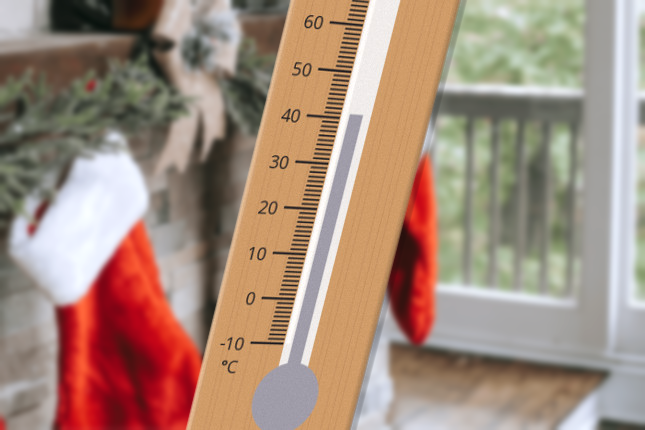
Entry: 41 °C
